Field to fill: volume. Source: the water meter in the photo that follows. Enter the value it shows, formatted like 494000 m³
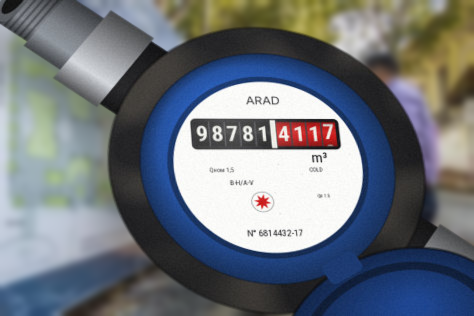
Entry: 98781.4117 m³
